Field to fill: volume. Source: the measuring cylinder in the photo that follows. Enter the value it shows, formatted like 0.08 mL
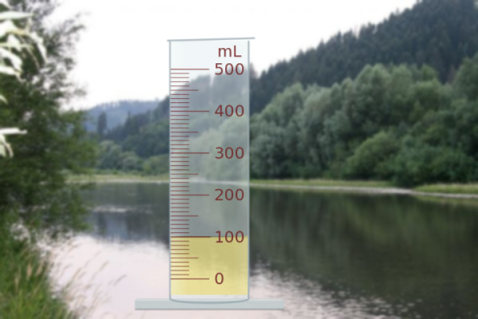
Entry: 100 mL
